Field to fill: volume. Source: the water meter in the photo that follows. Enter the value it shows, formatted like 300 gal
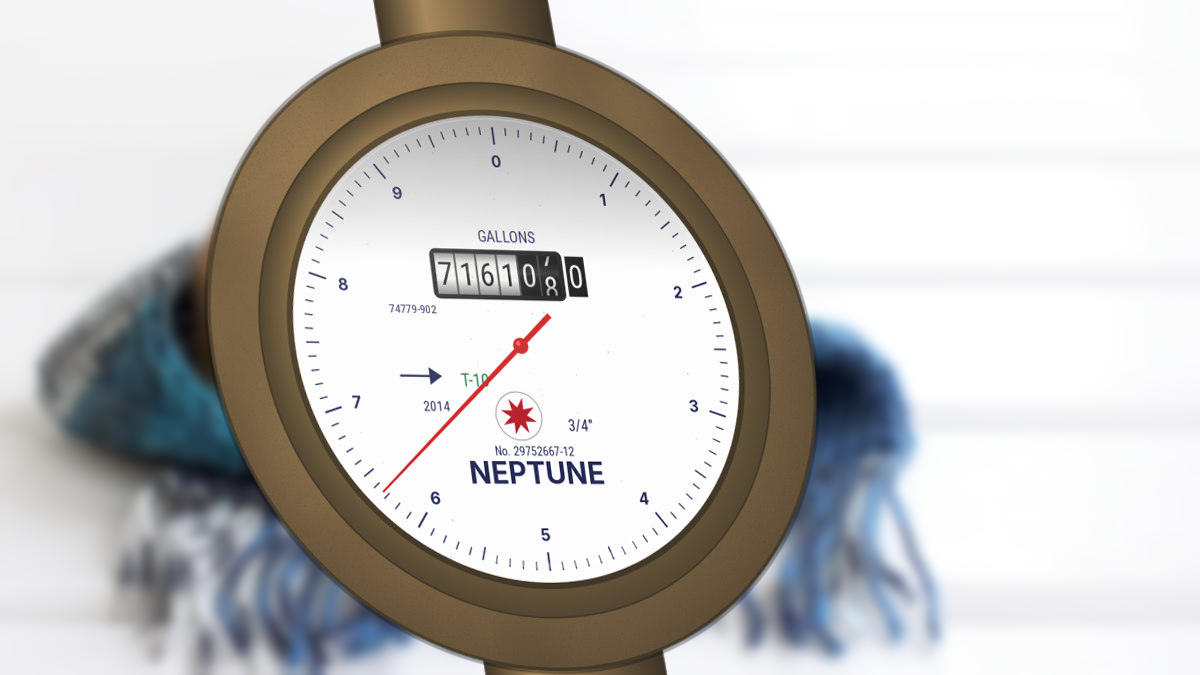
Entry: 7161076.3 gal
